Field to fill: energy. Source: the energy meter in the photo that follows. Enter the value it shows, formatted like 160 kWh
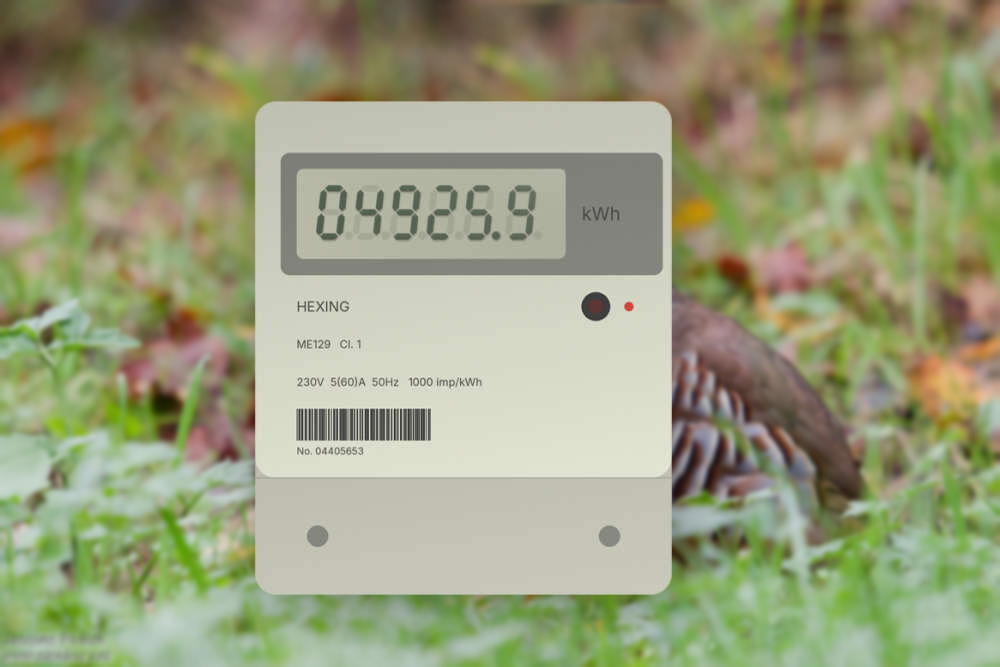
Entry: 4925.9 kWh
